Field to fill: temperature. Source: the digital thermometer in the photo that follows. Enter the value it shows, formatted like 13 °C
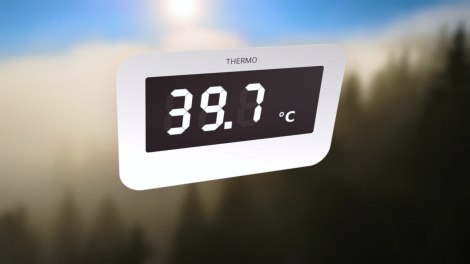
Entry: 39.7 °C
